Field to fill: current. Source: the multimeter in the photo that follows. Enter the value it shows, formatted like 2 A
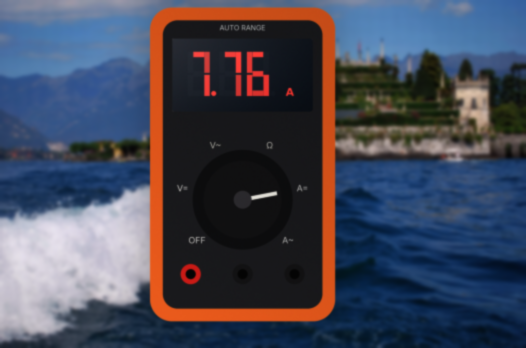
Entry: 7.76 A
